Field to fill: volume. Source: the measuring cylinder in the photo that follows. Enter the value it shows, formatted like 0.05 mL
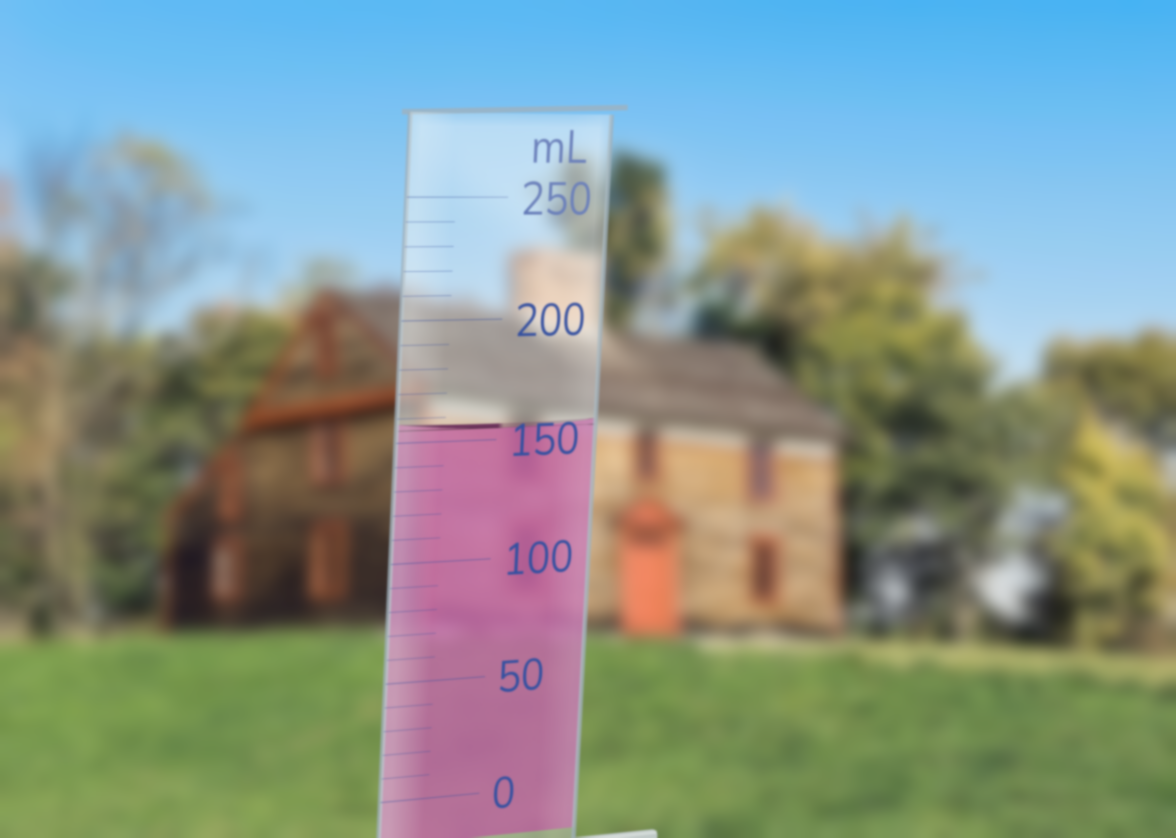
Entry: 155 mL
